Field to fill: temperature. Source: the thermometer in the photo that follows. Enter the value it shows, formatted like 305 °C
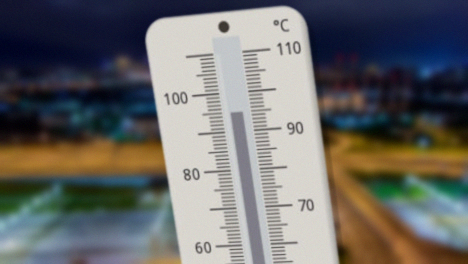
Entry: 95 °C
